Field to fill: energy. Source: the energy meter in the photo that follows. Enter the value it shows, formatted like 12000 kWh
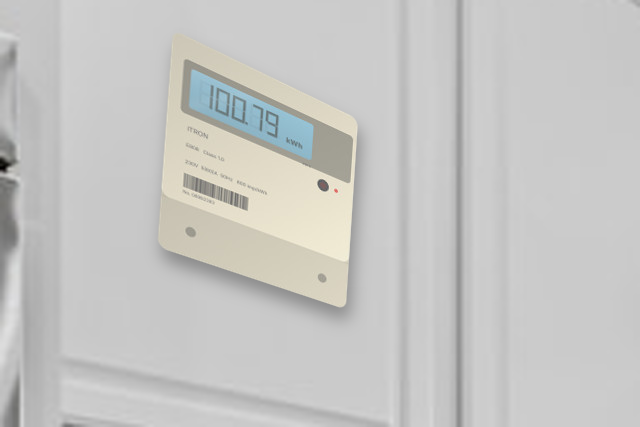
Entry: 100.79 kWh
